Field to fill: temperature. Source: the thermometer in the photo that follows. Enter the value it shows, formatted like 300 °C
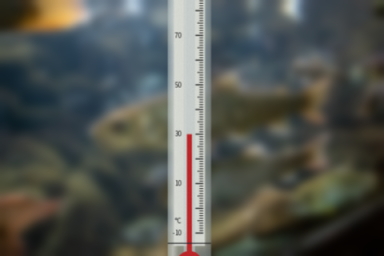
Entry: 30 °C
